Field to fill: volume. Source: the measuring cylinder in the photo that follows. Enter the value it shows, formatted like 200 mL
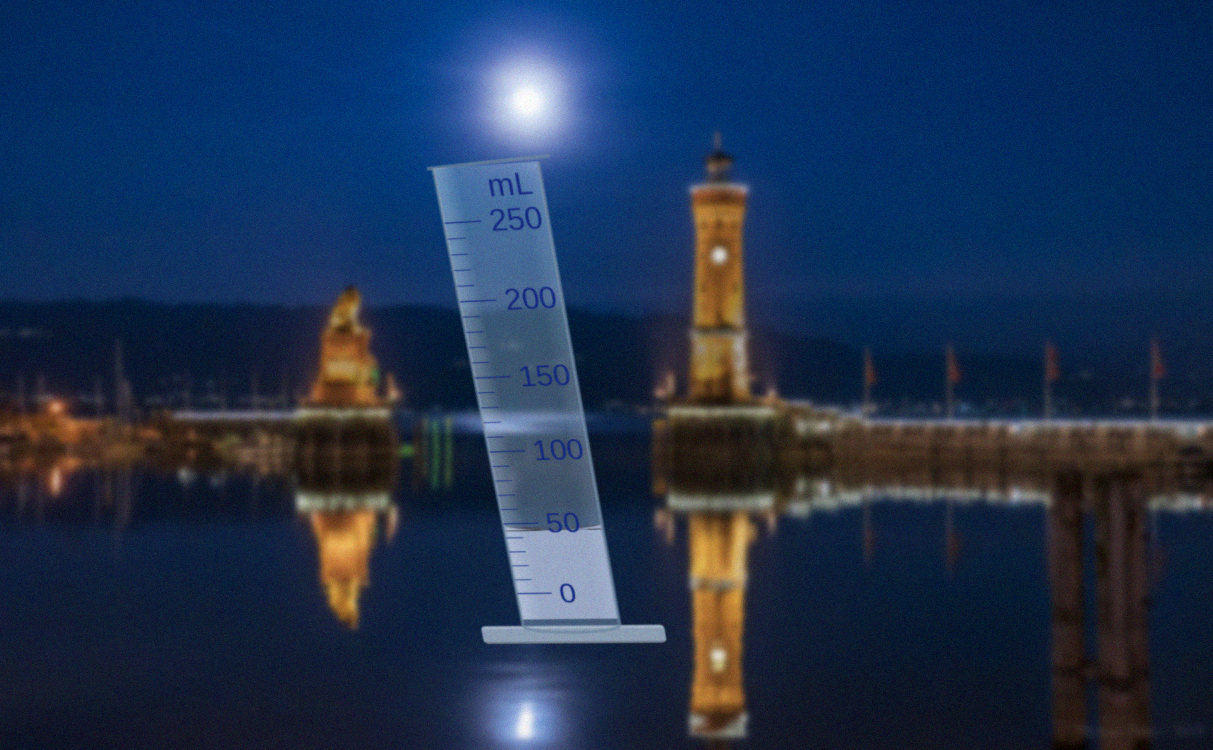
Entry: 45 mL
